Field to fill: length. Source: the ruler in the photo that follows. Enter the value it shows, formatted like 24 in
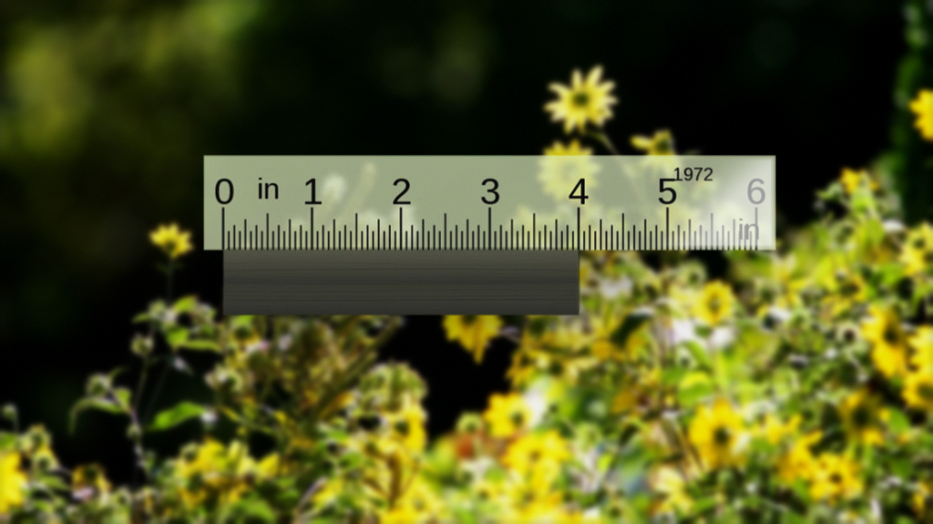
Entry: 4 in
